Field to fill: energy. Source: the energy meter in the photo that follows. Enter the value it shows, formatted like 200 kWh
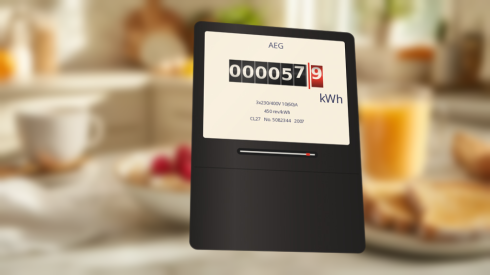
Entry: 57.9 kWh
